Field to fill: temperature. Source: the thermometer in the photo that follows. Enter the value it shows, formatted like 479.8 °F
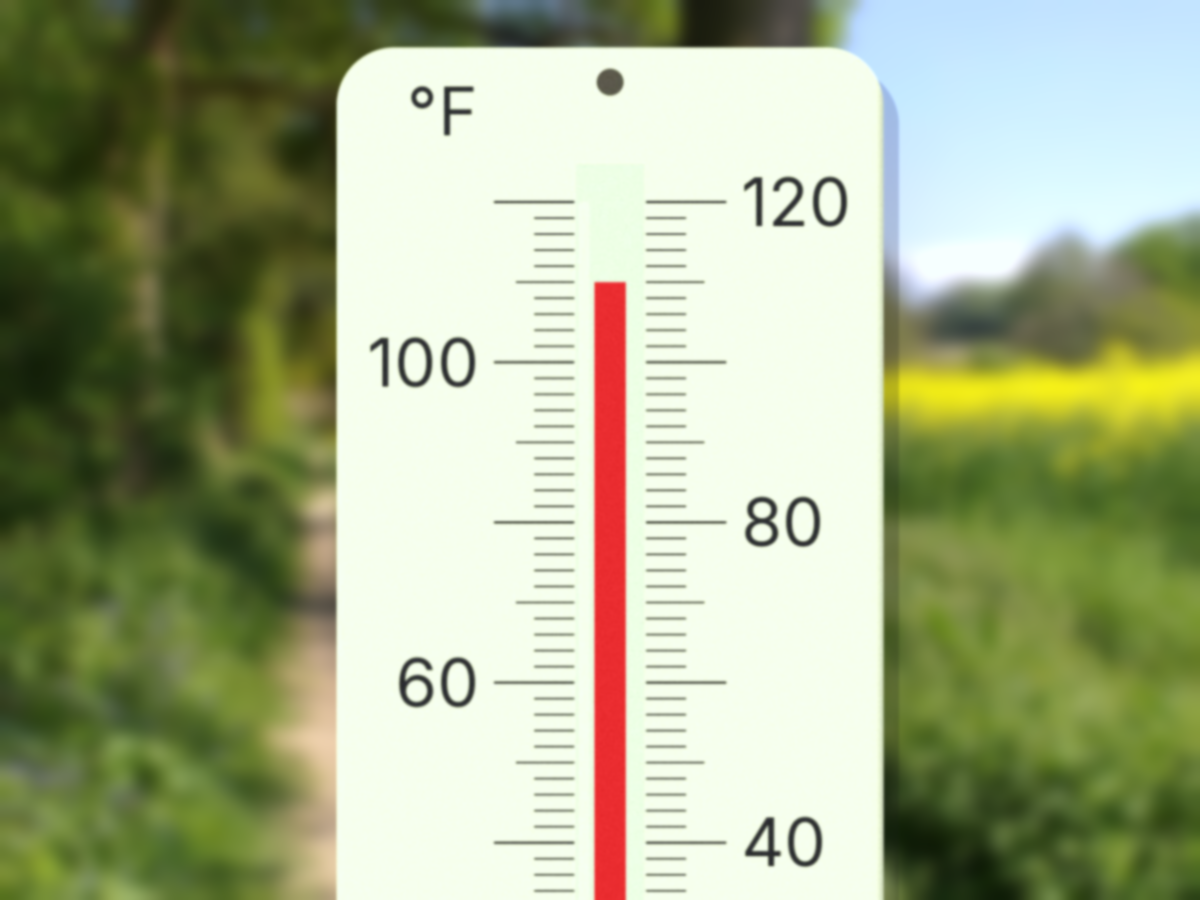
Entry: 110 °F
